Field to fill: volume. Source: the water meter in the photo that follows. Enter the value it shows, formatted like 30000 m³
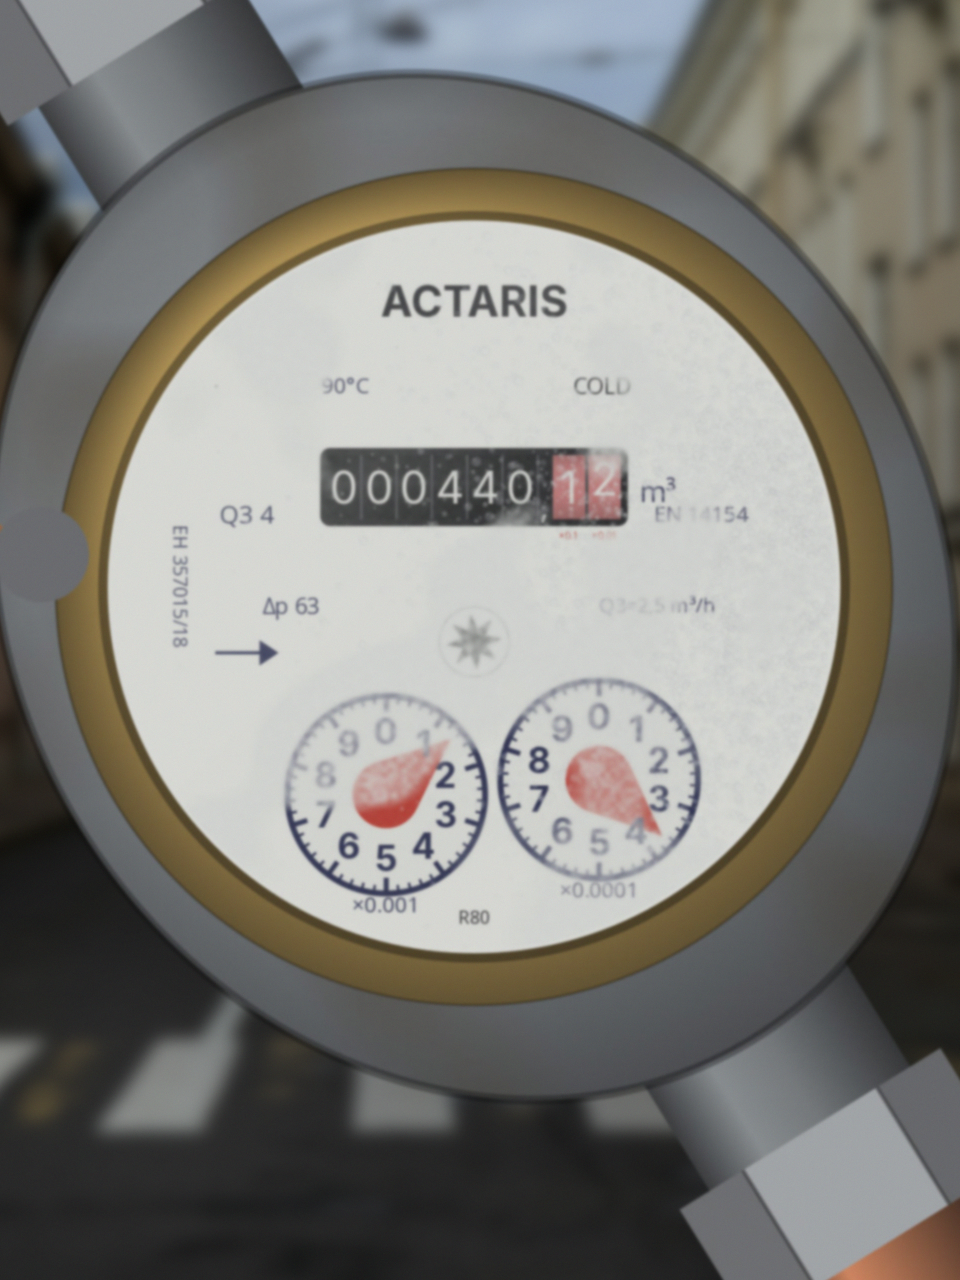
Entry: 440.1213 m³
